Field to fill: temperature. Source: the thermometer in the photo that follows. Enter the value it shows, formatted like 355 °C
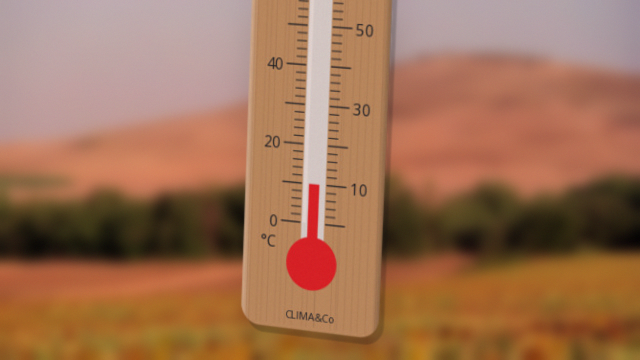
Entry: 10 °C
